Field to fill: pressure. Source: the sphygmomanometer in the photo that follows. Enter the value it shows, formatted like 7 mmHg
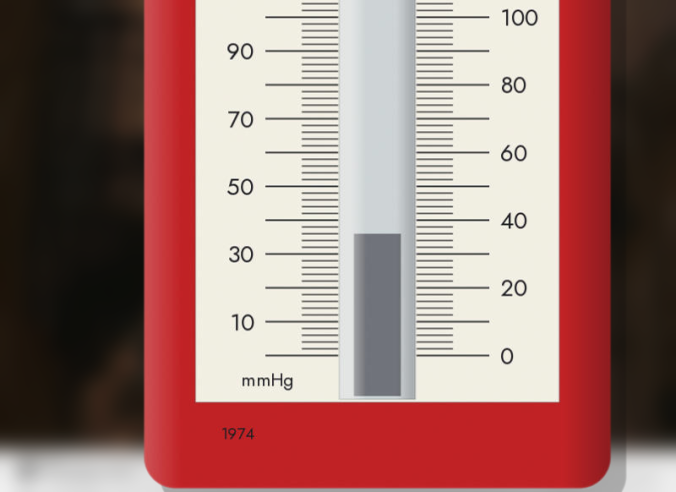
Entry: 36 mmHg
